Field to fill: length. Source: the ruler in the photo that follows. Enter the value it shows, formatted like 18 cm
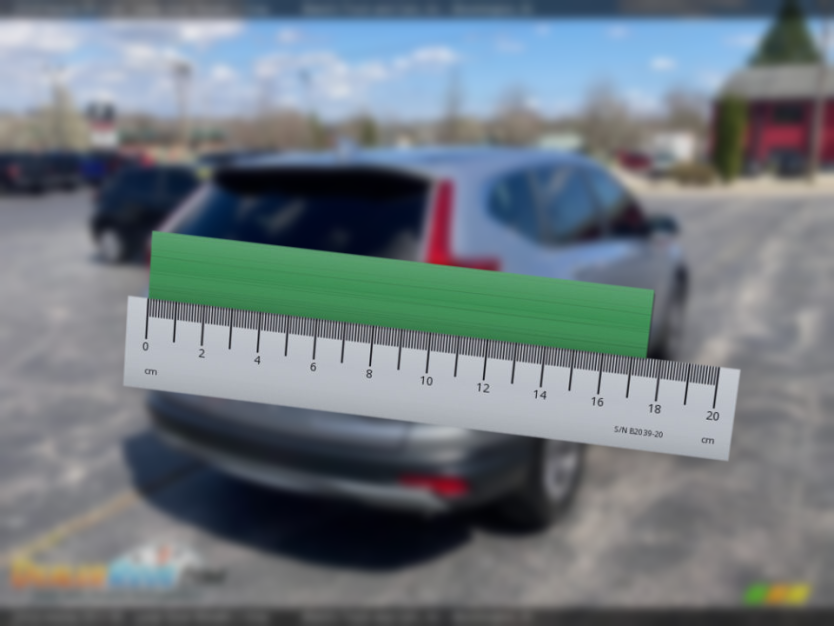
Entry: 17.5 cm
